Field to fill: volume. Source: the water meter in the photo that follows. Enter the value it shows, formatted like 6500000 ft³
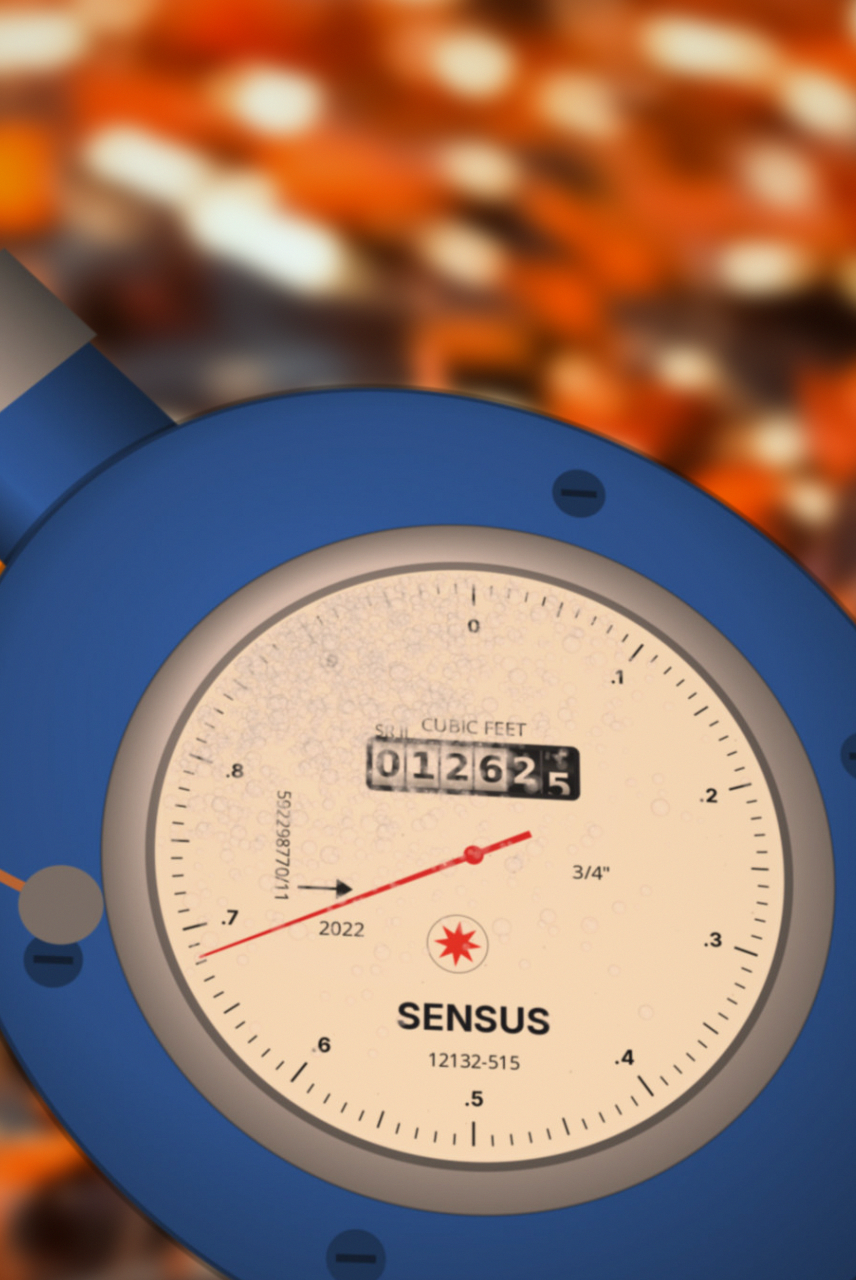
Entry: 12624.68 ft³
